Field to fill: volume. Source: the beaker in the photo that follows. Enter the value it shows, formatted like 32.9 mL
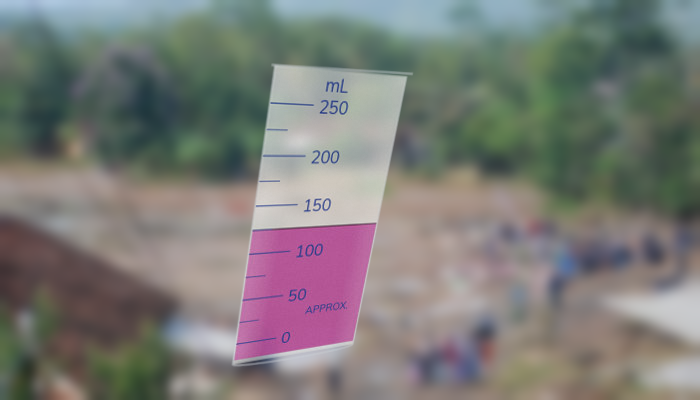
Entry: 125 mL
